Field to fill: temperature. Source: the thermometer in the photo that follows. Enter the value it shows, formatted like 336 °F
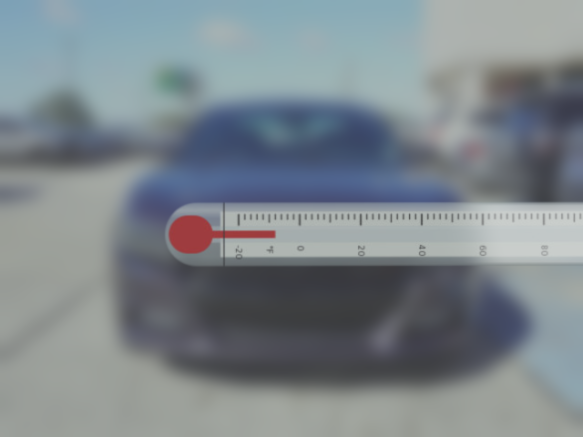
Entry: -8 °F
